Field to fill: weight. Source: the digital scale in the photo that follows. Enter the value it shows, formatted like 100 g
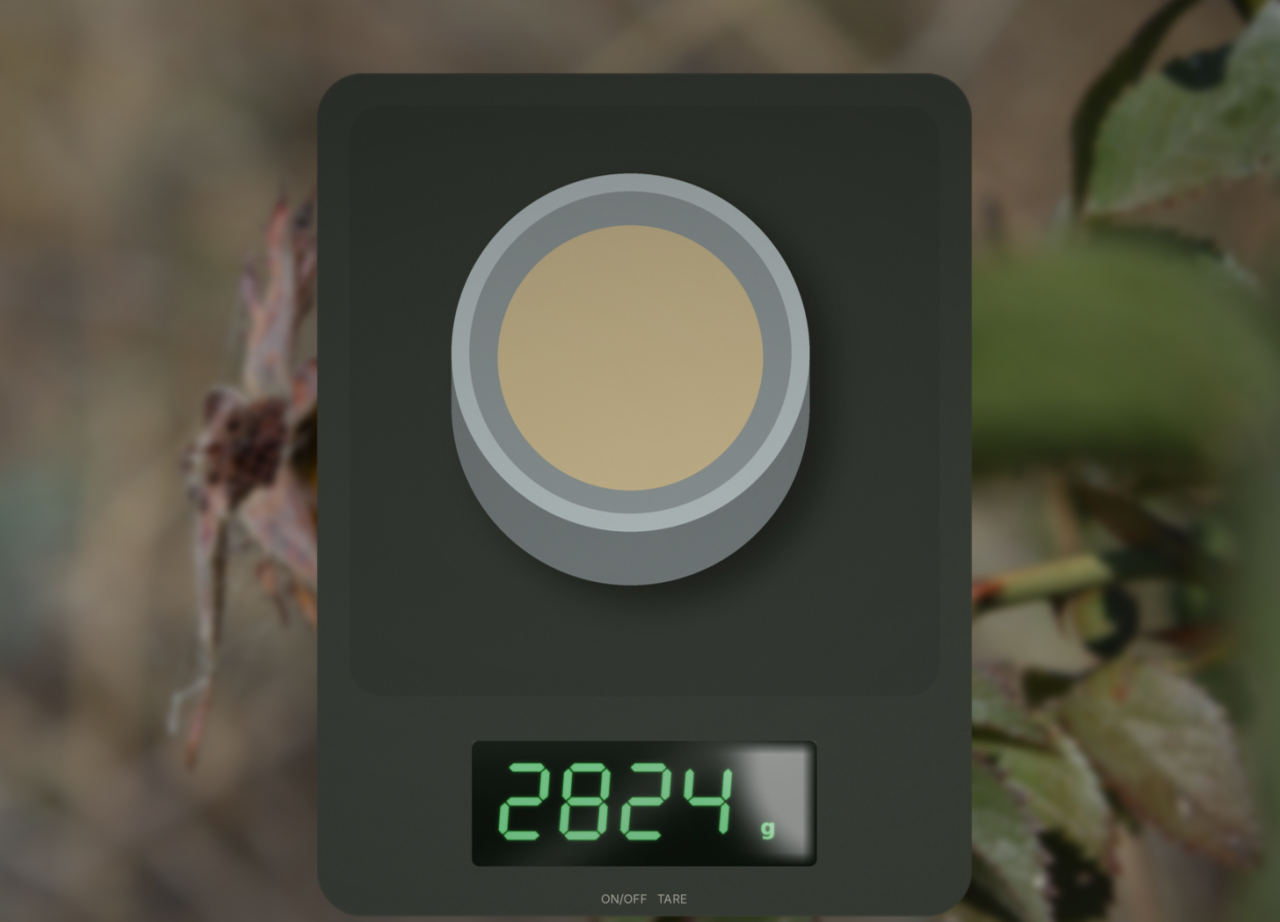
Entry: 2824 g
